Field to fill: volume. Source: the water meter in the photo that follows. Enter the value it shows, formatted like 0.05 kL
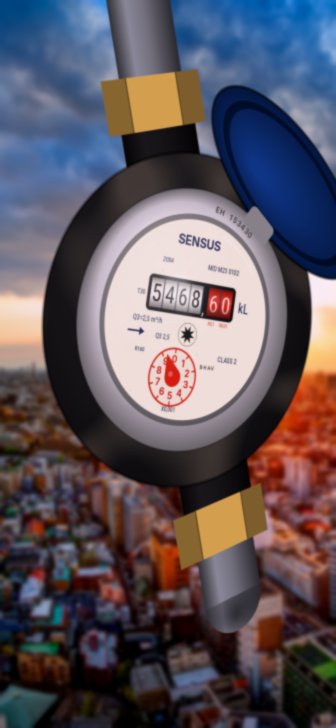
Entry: 5468.599 kL
